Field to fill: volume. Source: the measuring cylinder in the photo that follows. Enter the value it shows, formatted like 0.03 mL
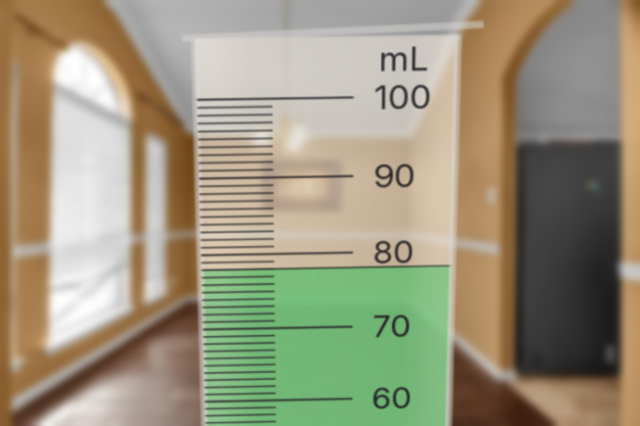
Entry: 78 mL
